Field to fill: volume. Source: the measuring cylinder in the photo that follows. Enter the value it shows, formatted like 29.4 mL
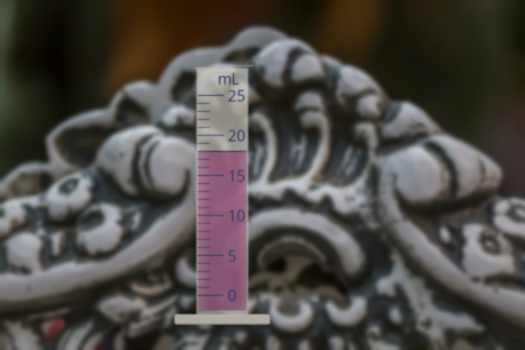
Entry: 18 mL
